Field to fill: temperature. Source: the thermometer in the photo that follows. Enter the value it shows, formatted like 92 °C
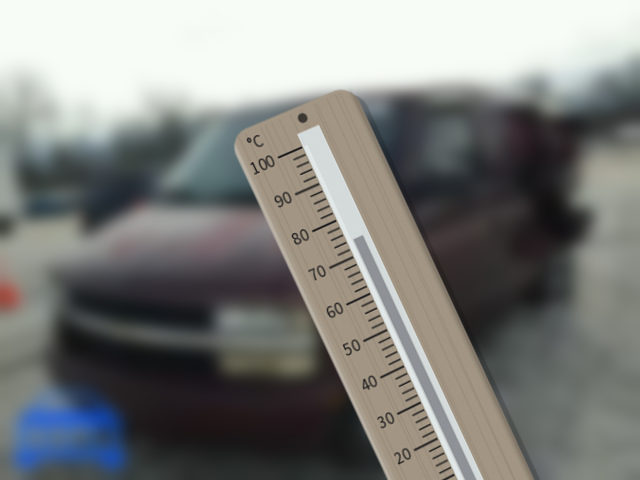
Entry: 74 °C
